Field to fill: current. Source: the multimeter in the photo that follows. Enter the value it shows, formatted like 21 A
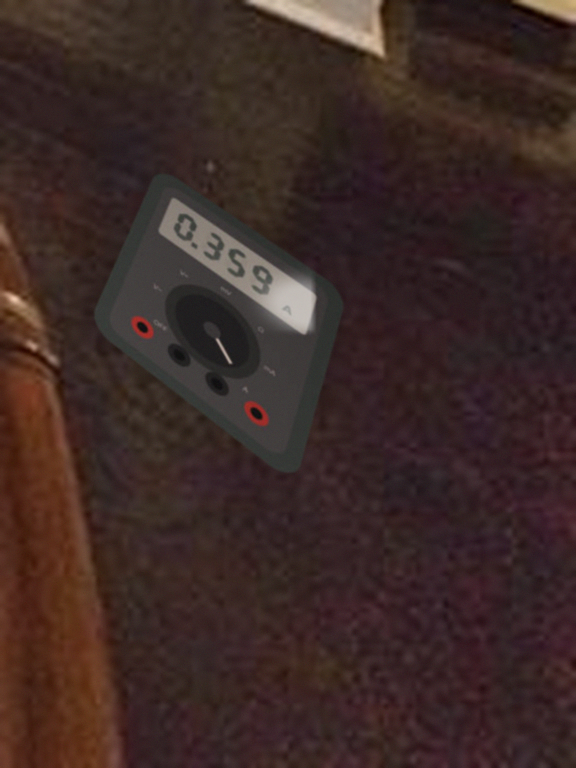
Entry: 0.359 A
